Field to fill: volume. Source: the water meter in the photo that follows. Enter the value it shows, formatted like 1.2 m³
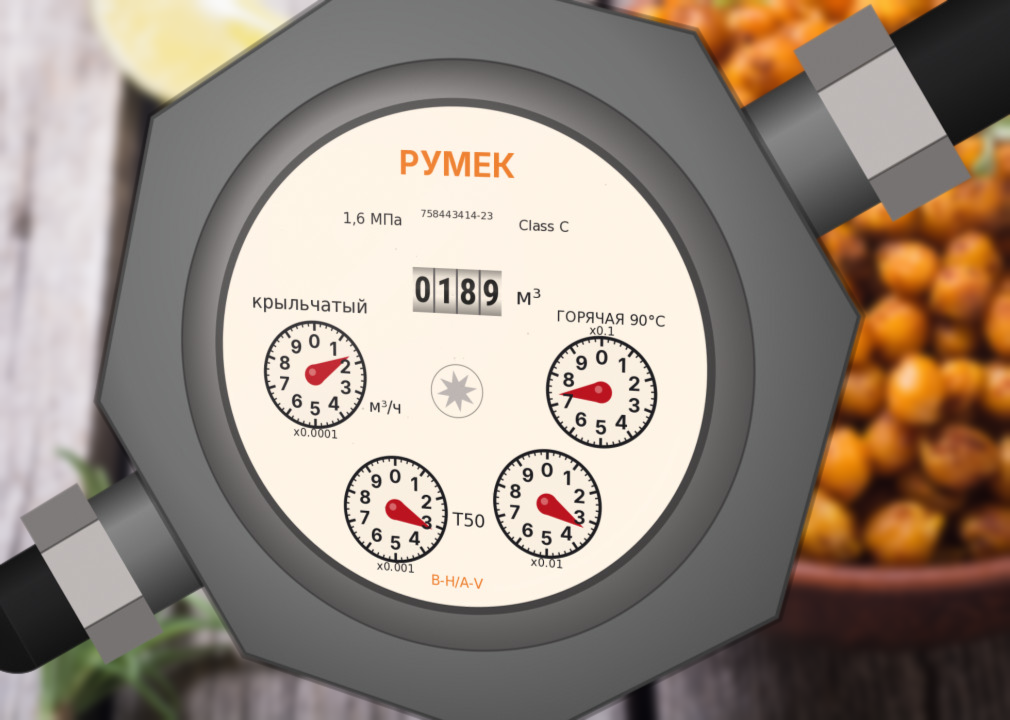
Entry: 189.7331 m³
